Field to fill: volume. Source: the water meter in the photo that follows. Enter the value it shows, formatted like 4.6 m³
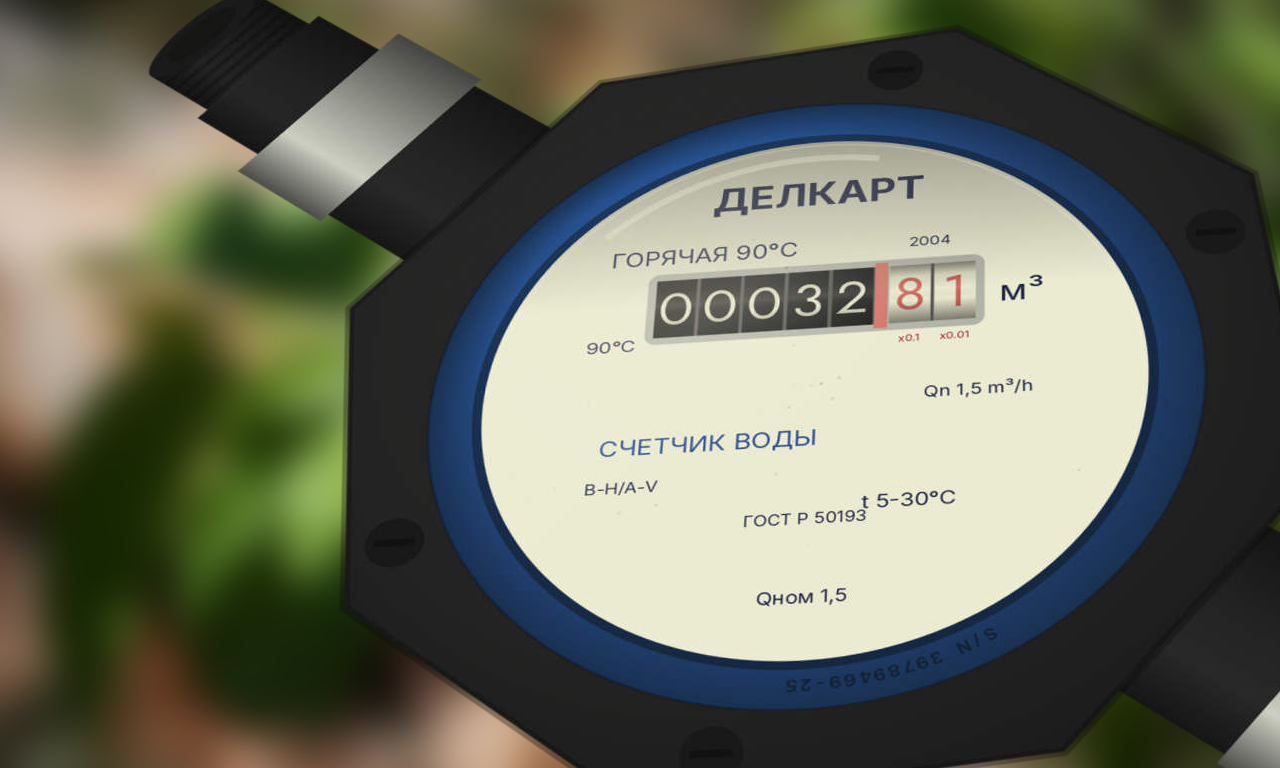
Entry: 32.81 m³
